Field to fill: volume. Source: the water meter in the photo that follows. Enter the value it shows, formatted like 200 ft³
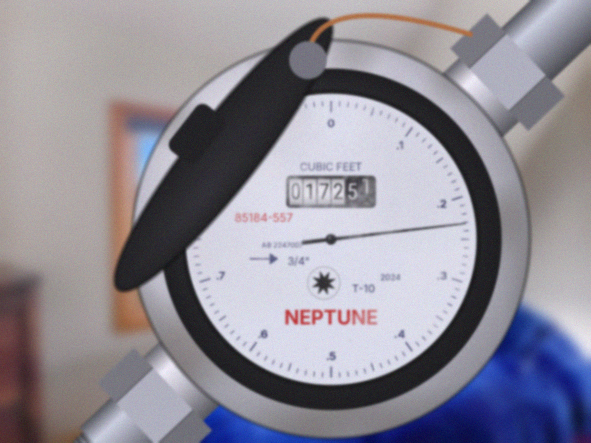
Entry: 17251.23 ft³
